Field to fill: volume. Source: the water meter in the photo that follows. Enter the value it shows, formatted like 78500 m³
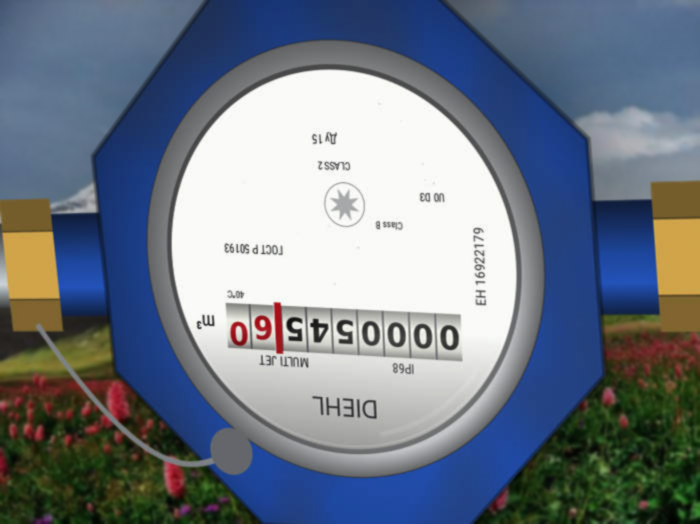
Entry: 545.60 m³
